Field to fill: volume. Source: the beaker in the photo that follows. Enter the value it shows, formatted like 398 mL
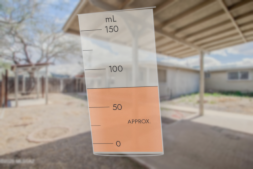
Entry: 75 mL
